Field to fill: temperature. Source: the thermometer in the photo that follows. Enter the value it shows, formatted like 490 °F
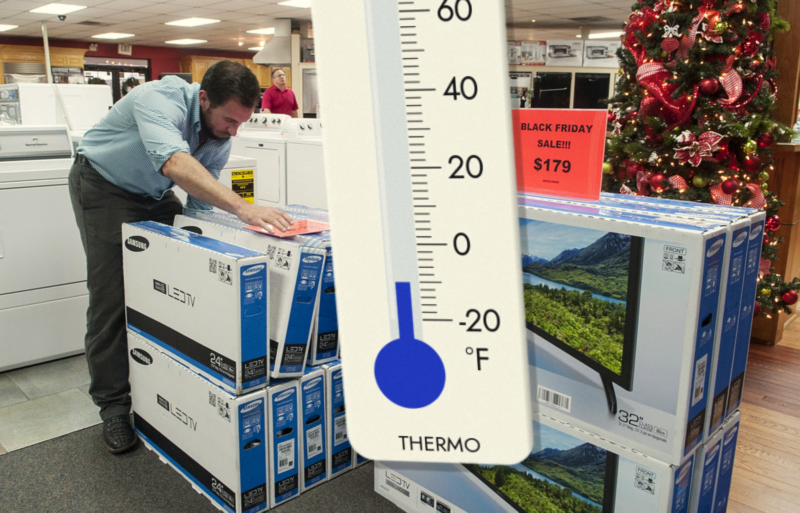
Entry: -10 °F
